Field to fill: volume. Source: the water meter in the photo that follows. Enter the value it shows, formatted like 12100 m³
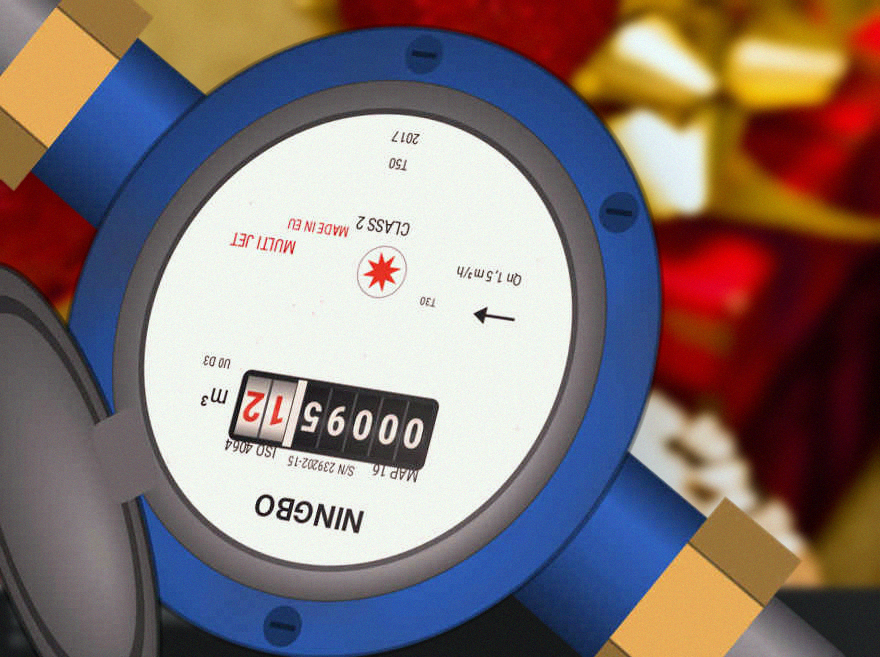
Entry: 95.12 m³
